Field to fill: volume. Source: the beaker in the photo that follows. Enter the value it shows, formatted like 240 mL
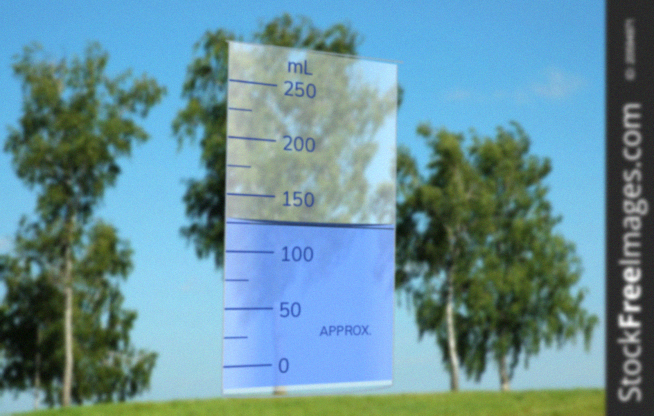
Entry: 125 mL
